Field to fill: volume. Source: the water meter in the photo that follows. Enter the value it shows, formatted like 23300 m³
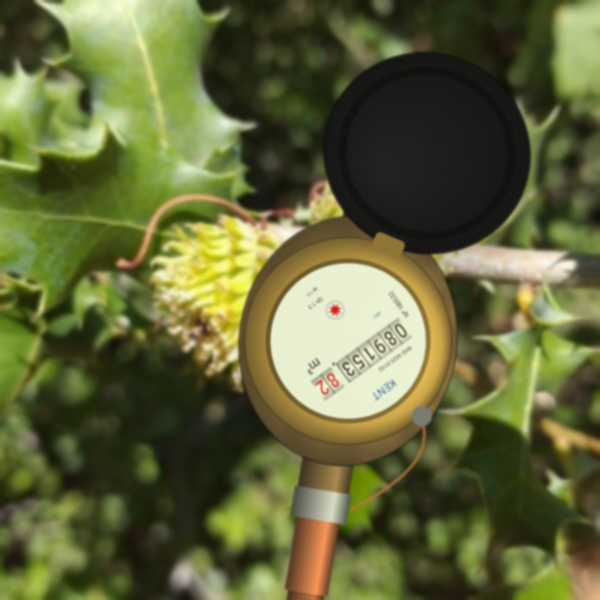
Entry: 89153.82 m³
